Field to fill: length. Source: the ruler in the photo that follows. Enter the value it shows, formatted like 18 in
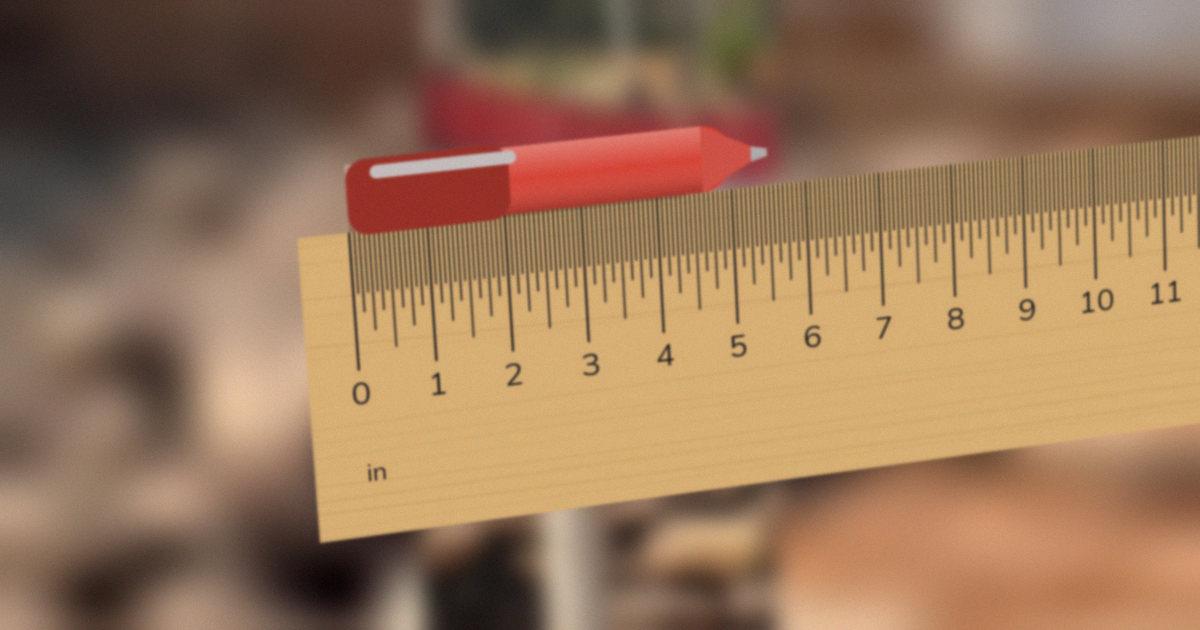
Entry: 5.5 in
